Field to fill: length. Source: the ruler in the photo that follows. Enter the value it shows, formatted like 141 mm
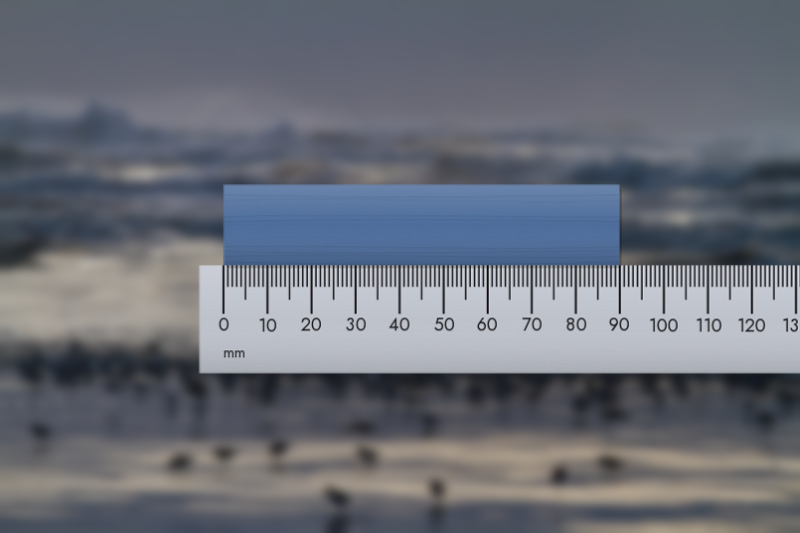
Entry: 90 mm
